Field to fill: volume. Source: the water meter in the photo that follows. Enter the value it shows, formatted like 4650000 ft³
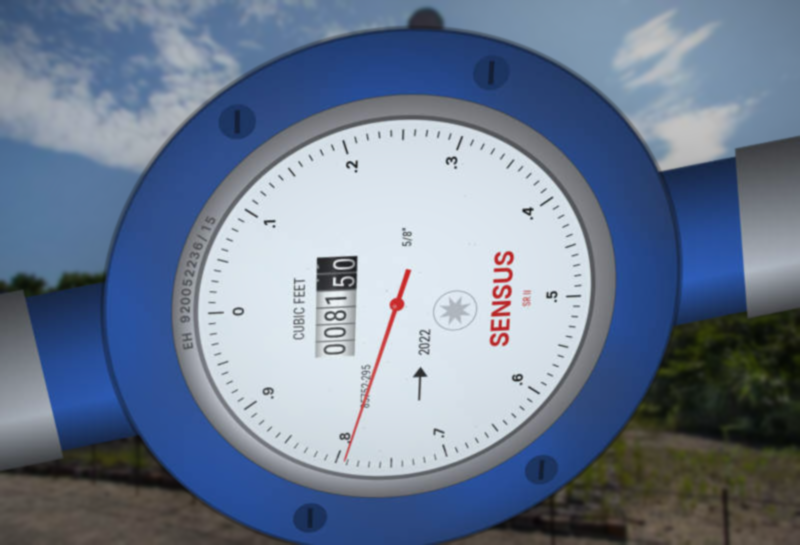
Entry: 8149.79 ft³
